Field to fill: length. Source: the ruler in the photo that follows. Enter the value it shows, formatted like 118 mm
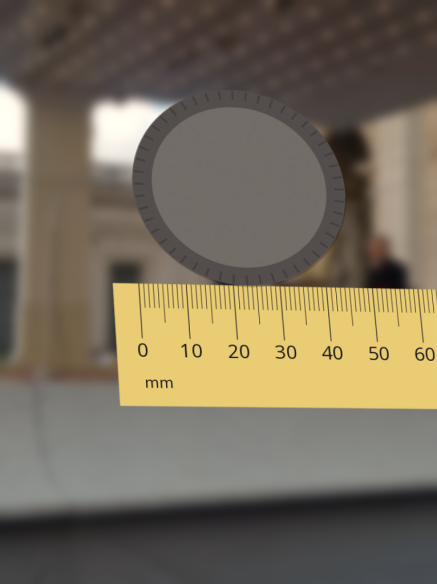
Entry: 46 mm
